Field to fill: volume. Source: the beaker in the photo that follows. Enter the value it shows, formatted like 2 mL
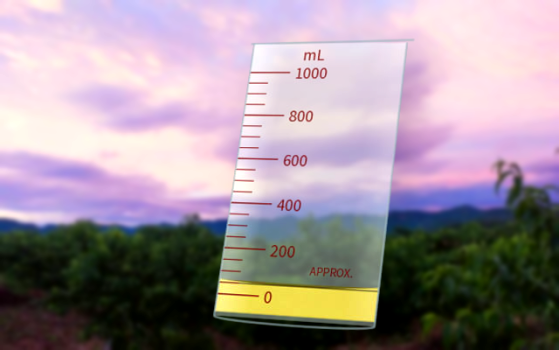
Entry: 50 mL
